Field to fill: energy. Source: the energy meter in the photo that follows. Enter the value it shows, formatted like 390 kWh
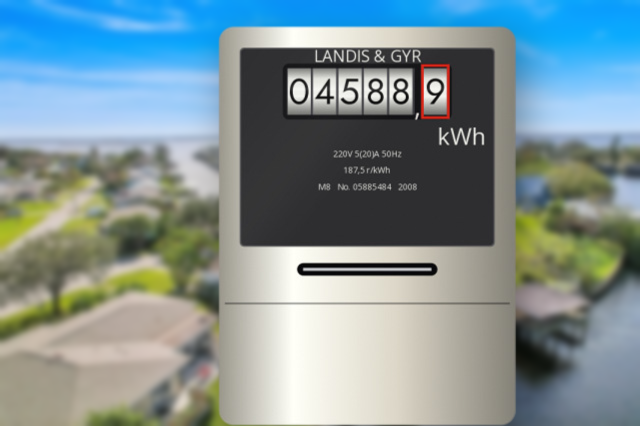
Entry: 4588.9 kWh
